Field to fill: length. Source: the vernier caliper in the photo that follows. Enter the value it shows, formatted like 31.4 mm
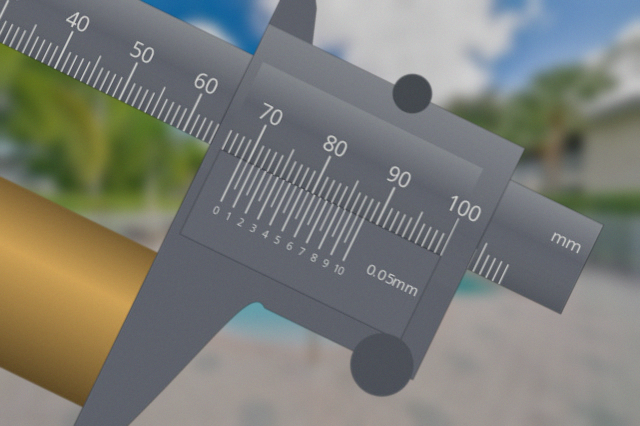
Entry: 69.0 mm
